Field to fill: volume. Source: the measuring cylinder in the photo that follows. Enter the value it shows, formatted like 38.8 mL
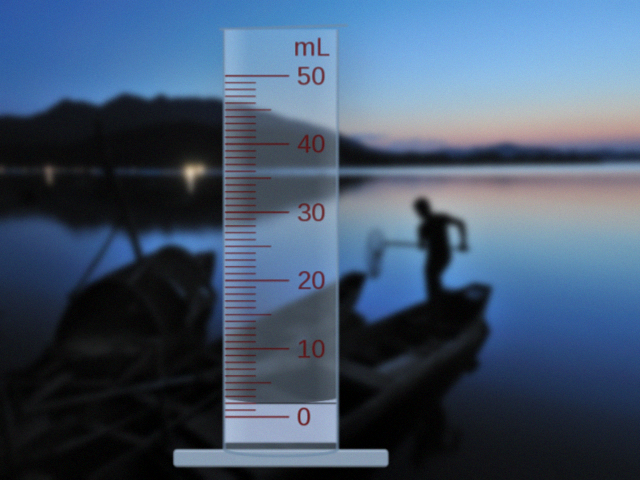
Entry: 2 mL
